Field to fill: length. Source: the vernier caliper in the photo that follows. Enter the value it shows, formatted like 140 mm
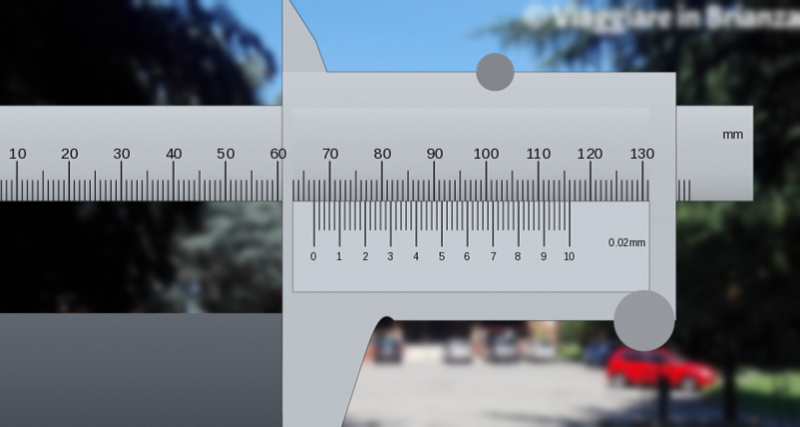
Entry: 67.0 mm
